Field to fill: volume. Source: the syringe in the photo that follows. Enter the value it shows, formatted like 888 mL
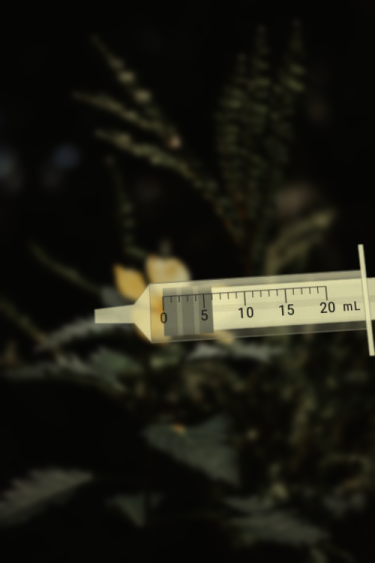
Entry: 0 mL
